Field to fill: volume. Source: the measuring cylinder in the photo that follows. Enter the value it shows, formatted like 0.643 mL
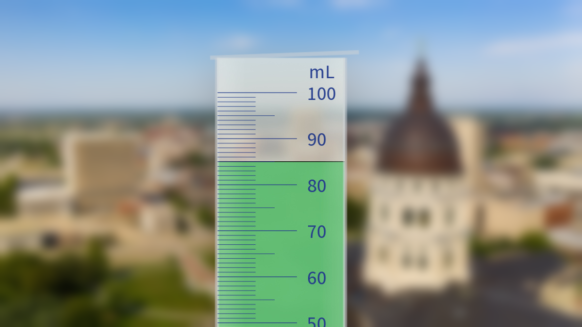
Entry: 85 mL
